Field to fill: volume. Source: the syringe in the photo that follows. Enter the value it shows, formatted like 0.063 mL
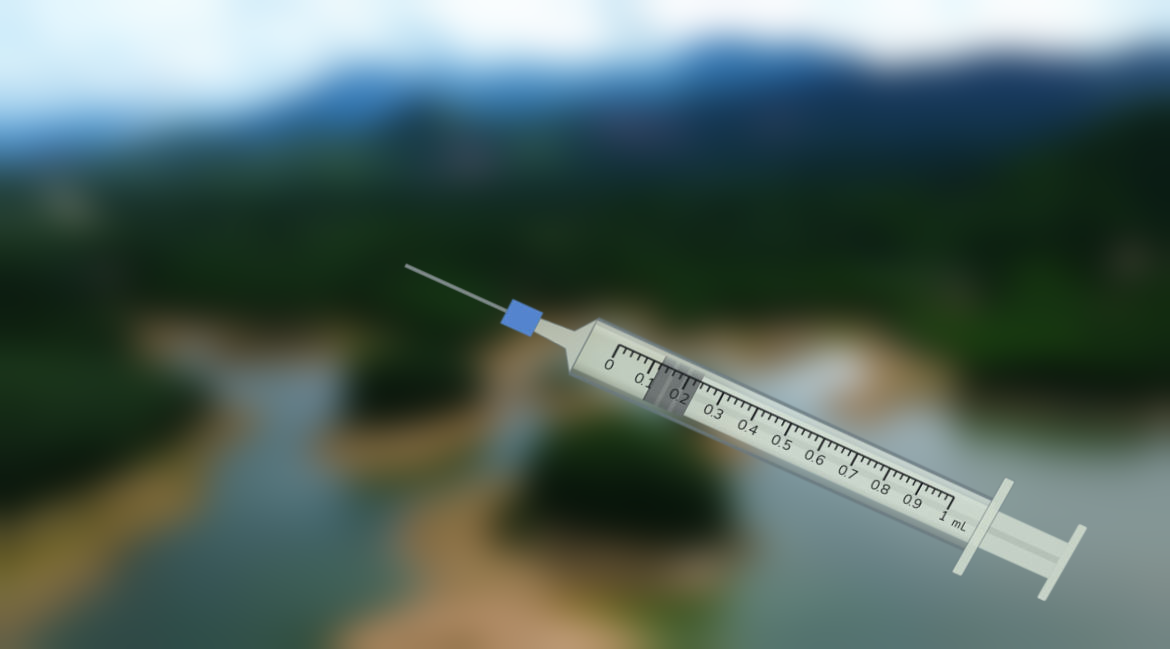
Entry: 0.12 mL
